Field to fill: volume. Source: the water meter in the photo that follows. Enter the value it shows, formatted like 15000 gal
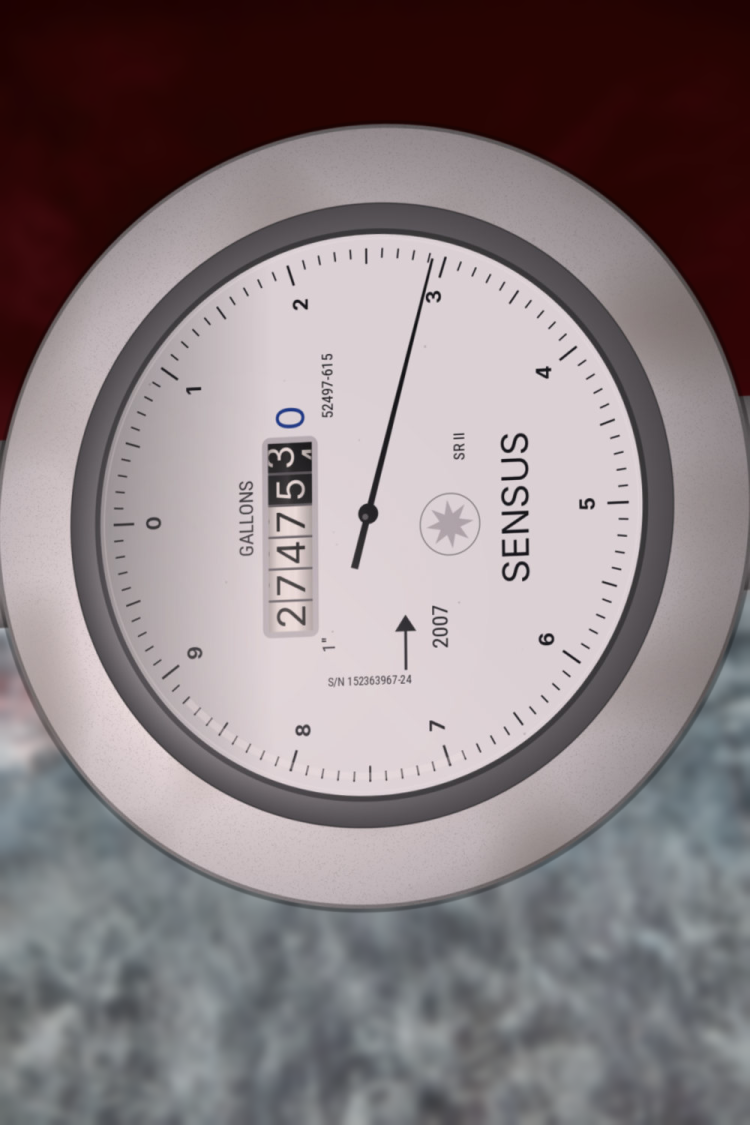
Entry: 2747532.9 gal
